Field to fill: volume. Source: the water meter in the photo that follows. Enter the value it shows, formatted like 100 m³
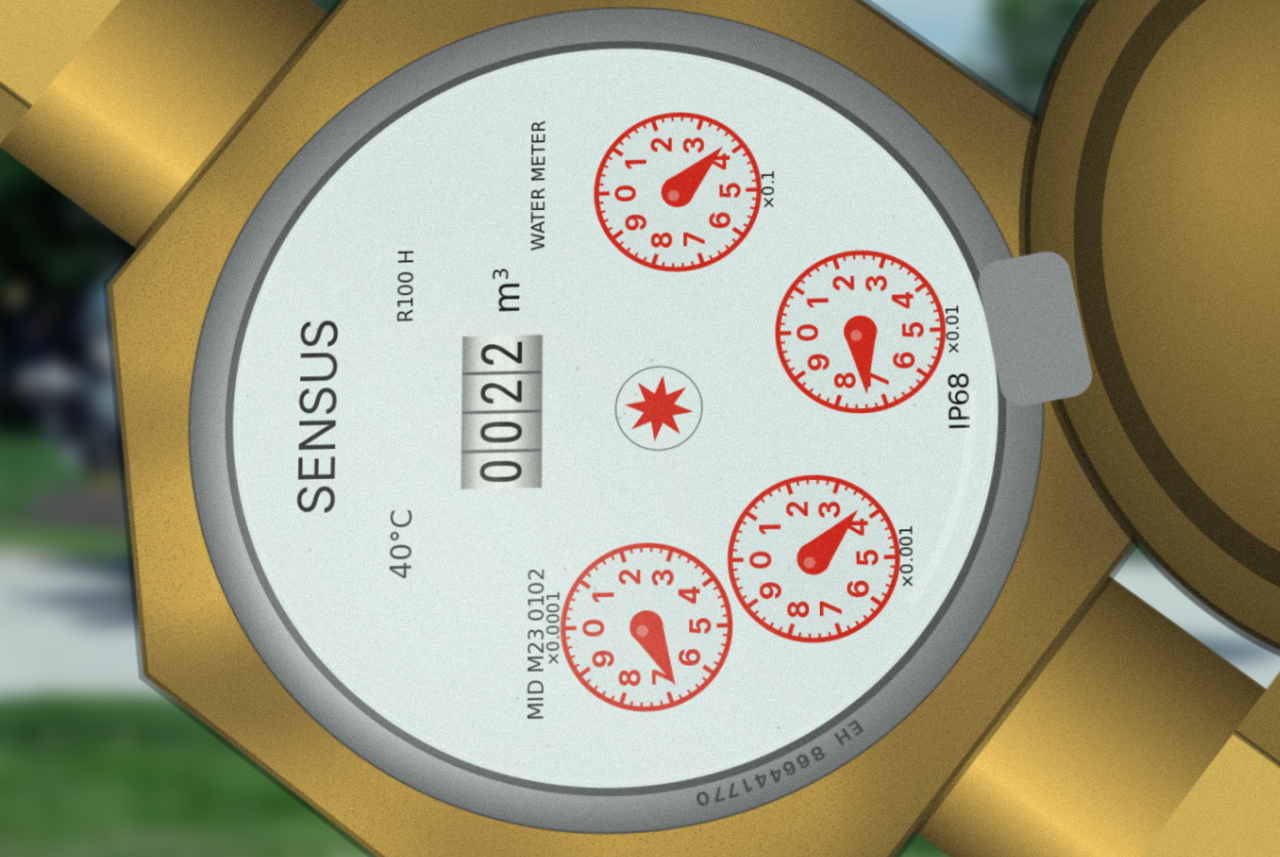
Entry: 22.3736 m³
